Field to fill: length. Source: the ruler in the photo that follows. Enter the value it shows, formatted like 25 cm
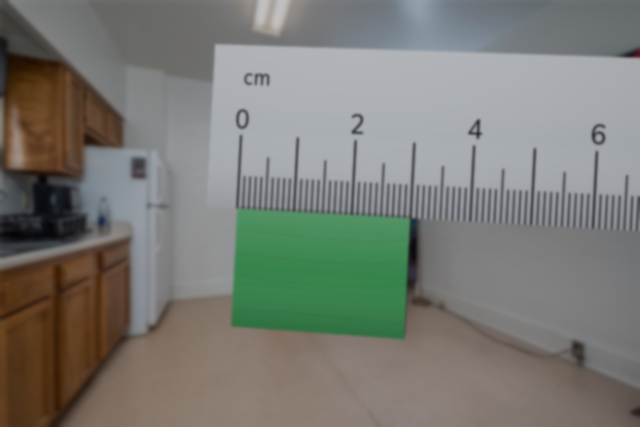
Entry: 3 cm
